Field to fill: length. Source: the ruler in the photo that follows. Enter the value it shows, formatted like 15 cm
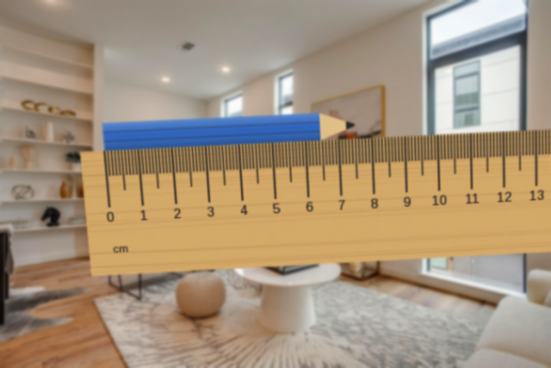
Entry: 7.5 cm
